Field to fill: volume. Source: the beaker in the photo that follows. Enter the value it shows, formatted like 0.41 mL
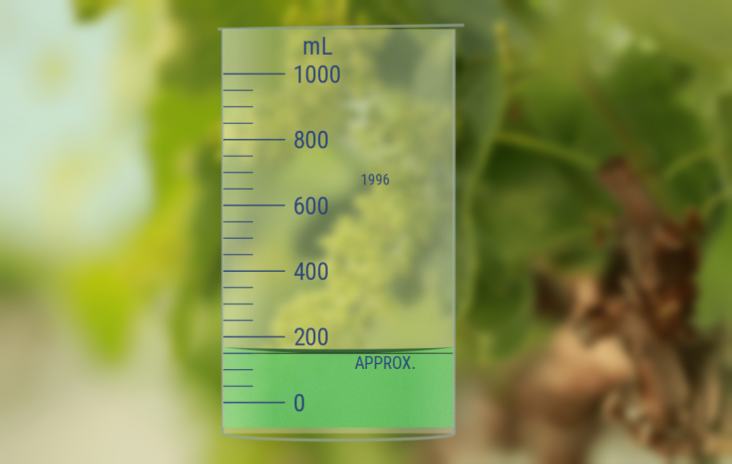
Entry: 150 mL
